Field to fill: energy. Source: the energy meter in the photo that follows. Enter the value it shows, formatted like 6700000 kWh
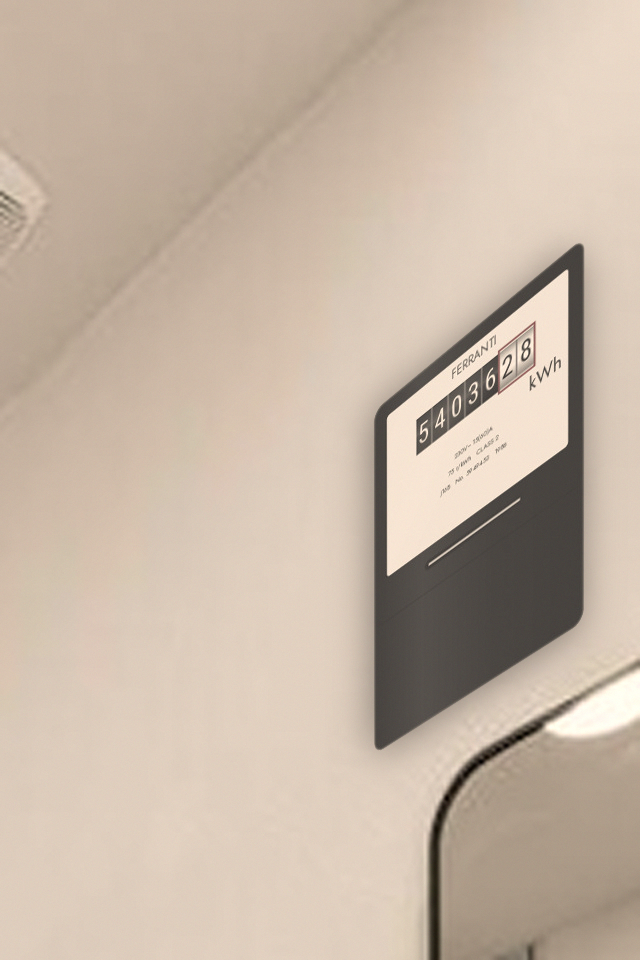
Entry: 54036.28 kWh
